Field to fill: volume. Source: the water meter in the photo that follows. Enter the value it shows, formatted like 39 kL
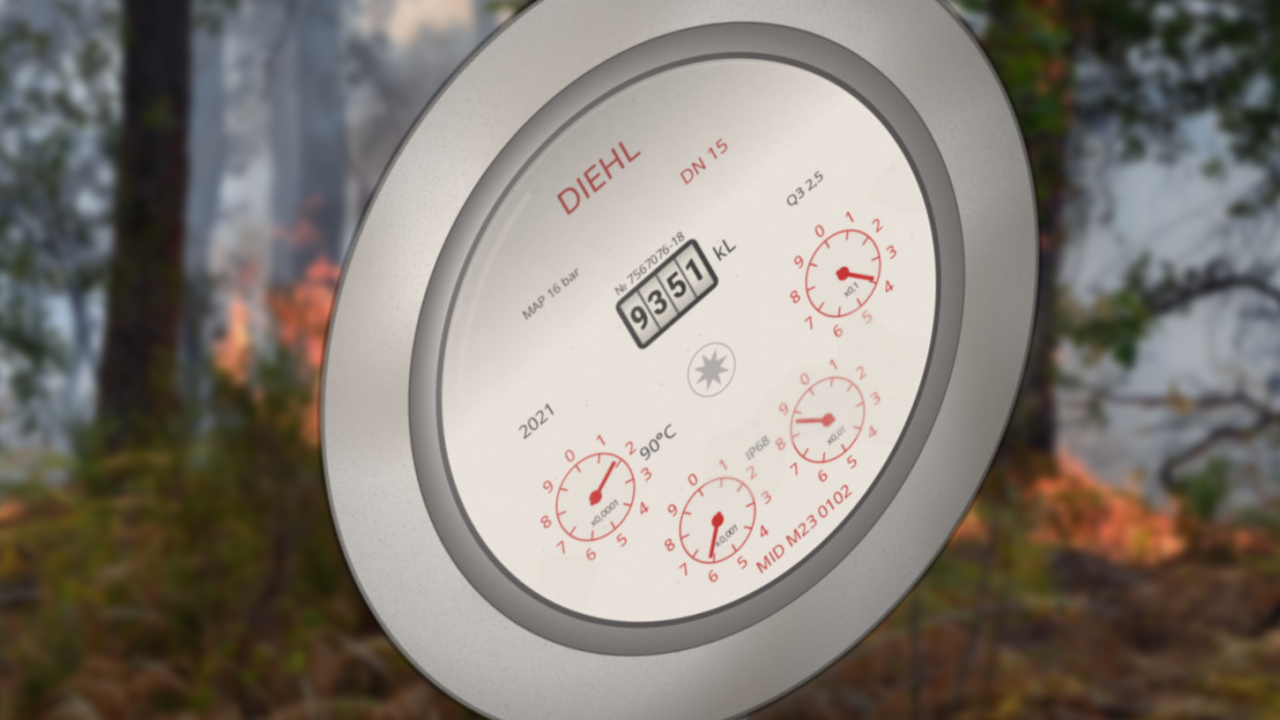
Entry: 9351.3861 kL
